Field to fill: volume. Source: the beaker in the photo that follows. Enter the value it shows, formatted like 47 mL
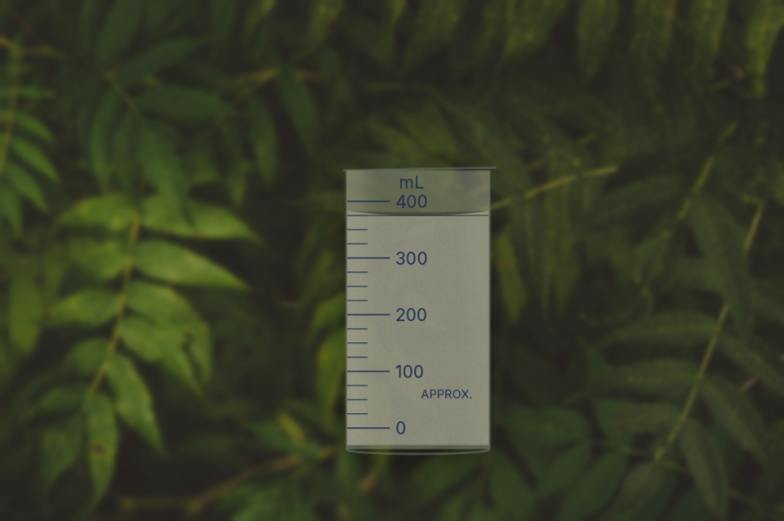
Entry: 375 mL
